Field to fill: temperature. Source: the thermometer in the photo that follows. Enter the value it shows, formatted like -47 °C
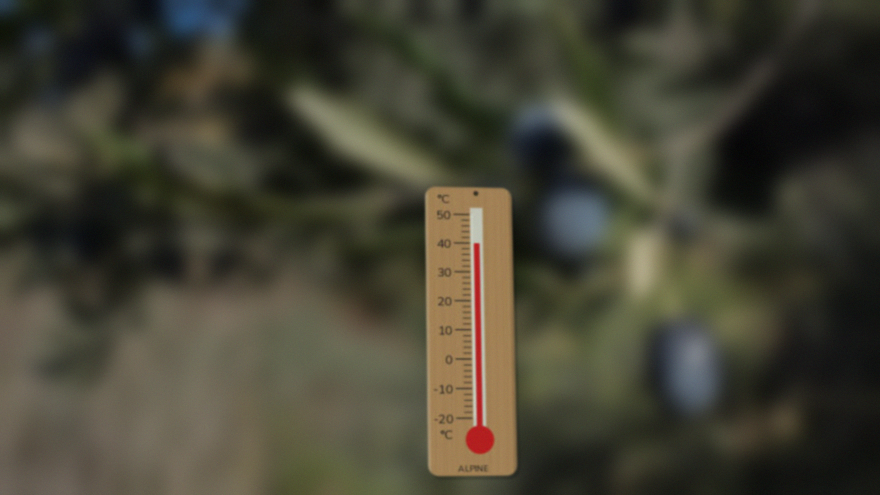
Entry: 40 °C
